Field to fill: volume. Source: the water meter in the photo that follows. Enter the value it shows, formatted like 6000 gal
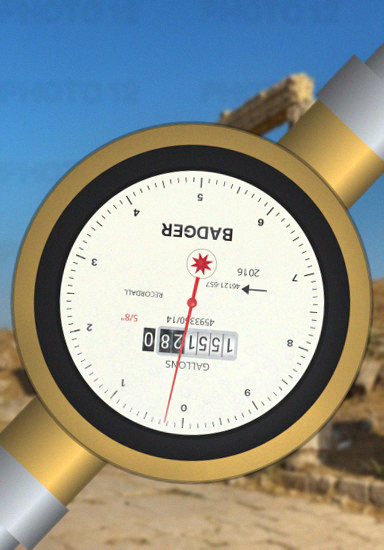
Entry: 1551280.2 gal
